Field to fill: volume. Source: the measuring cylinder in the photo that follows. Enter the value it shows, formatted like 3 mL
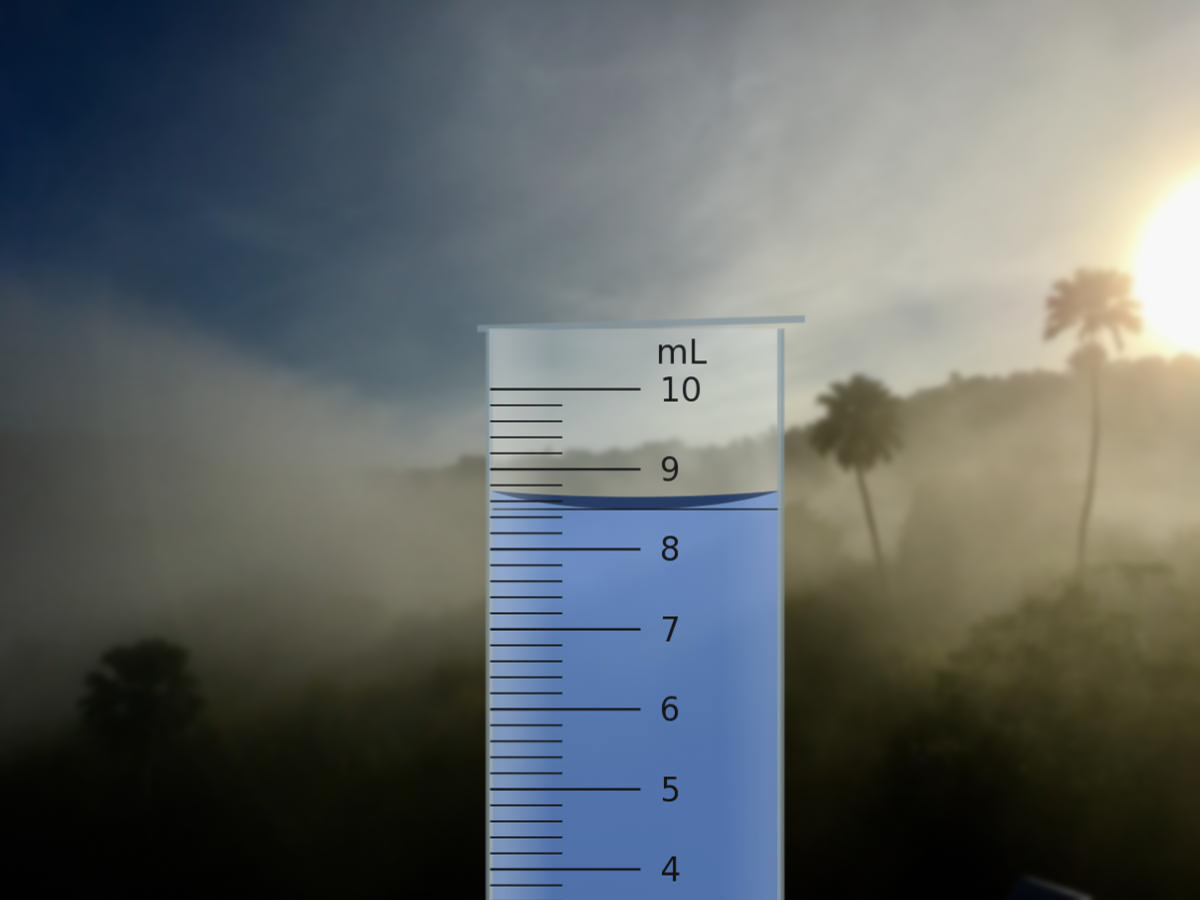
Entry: 8.5 mL
